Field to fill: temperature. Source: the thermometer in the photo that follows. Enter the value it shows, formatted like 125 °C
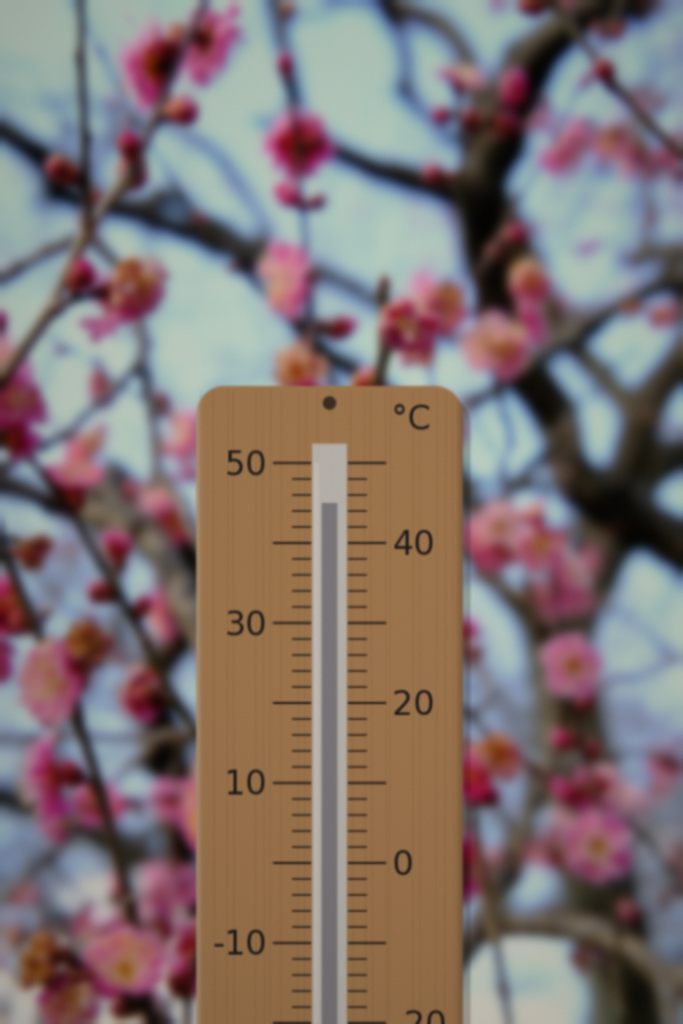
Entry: 45 °C
